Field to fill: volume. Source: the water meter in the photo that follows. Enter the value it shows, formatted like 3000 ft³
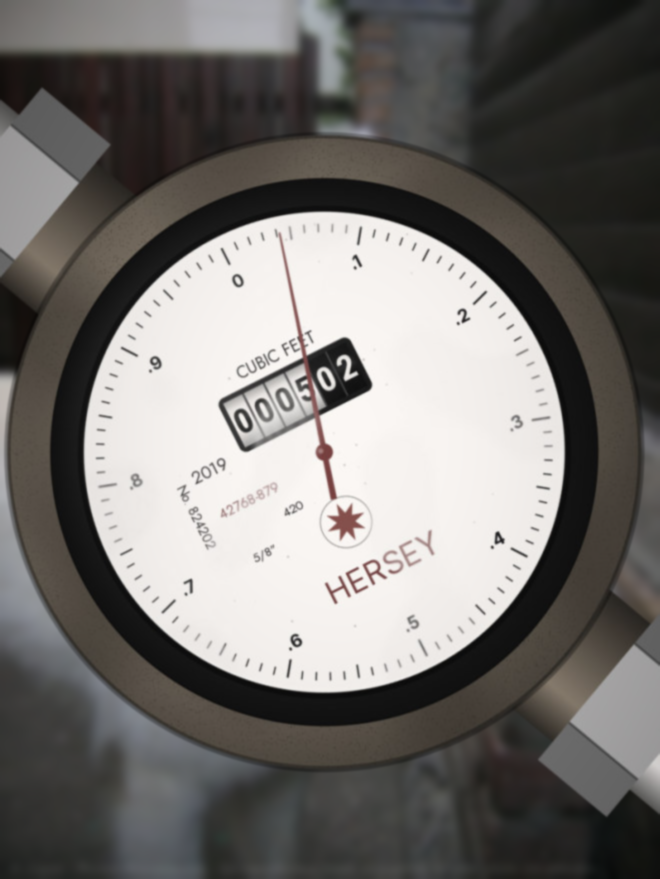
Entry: 502.04 ft³
